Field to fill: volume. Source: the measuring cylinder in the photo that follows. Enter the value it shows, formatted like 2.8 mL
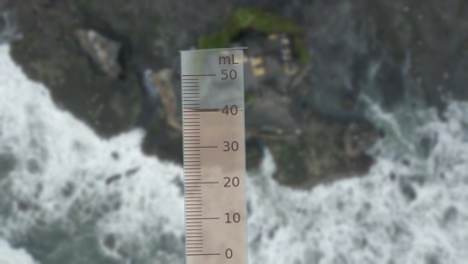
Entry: 40 mL
